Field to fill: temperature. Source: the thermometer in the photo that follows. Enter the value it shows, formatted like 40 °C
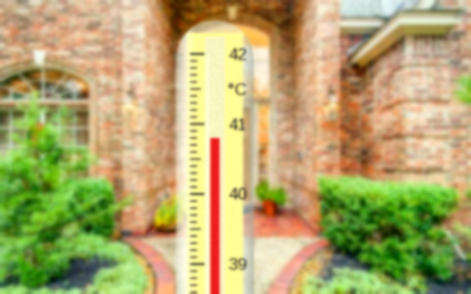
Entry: 40.8 °C
